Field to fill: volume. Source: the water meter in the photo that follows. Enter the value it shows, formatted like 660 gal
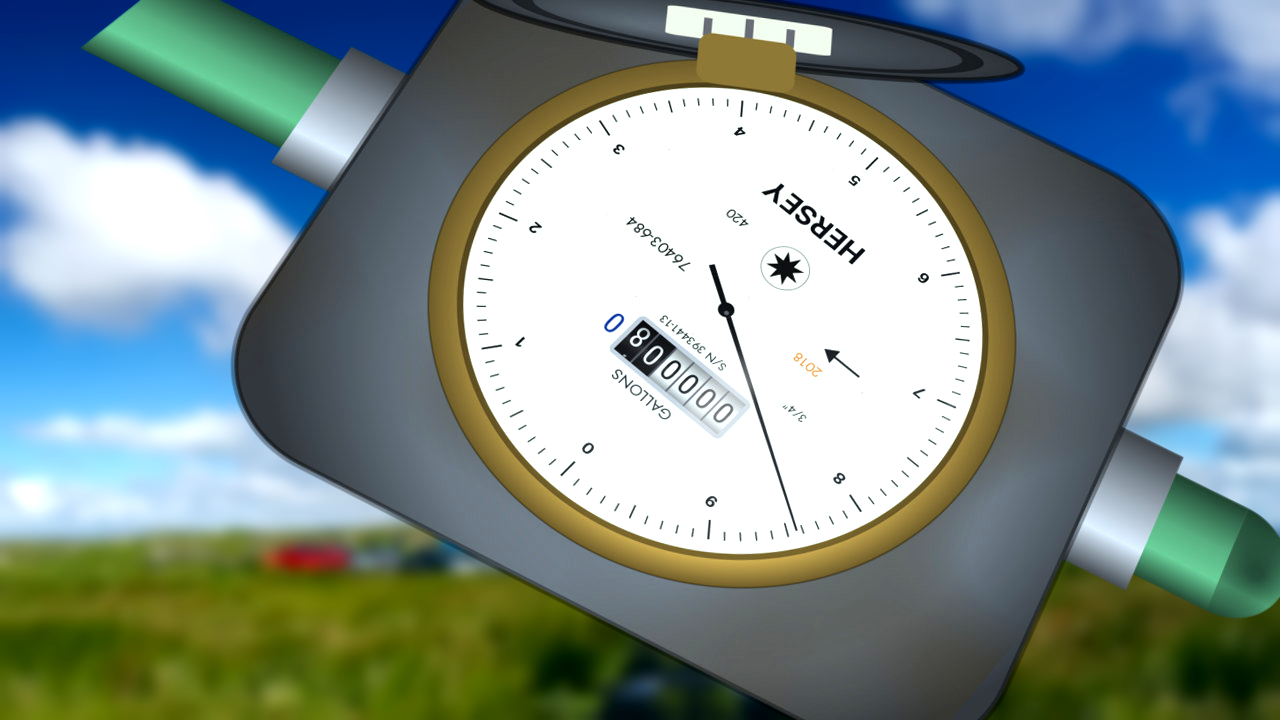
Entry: 78.4 gal
